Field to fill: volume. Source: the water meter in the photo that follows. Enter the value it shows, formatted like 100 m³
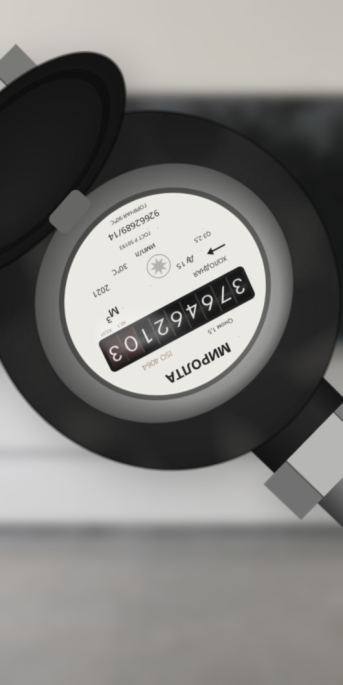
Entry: 3764621.03 m³
